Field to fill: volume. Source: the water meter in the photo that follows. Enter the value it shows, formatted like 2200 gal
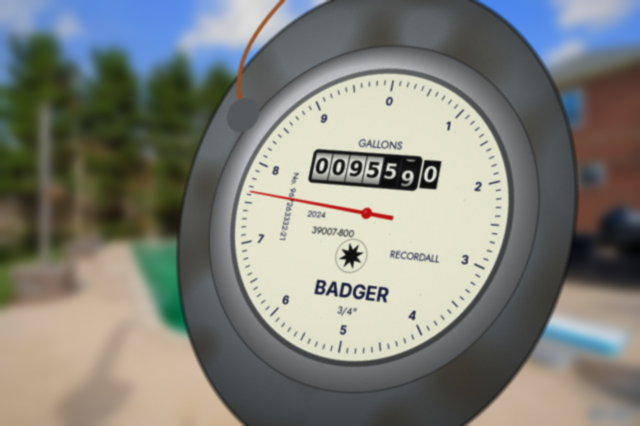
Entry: 95587.6 gal
